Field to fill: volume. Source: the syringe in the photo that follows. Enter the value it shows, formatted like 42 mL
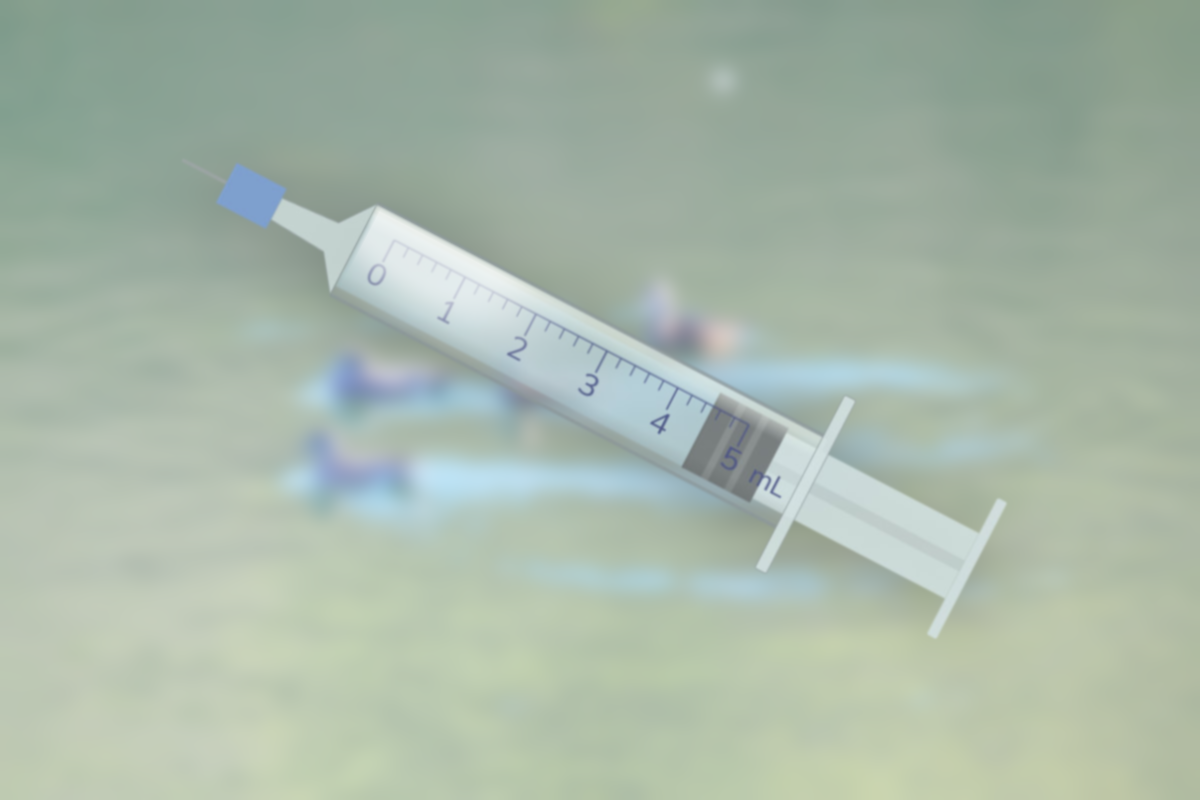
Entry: 4.5 mL
